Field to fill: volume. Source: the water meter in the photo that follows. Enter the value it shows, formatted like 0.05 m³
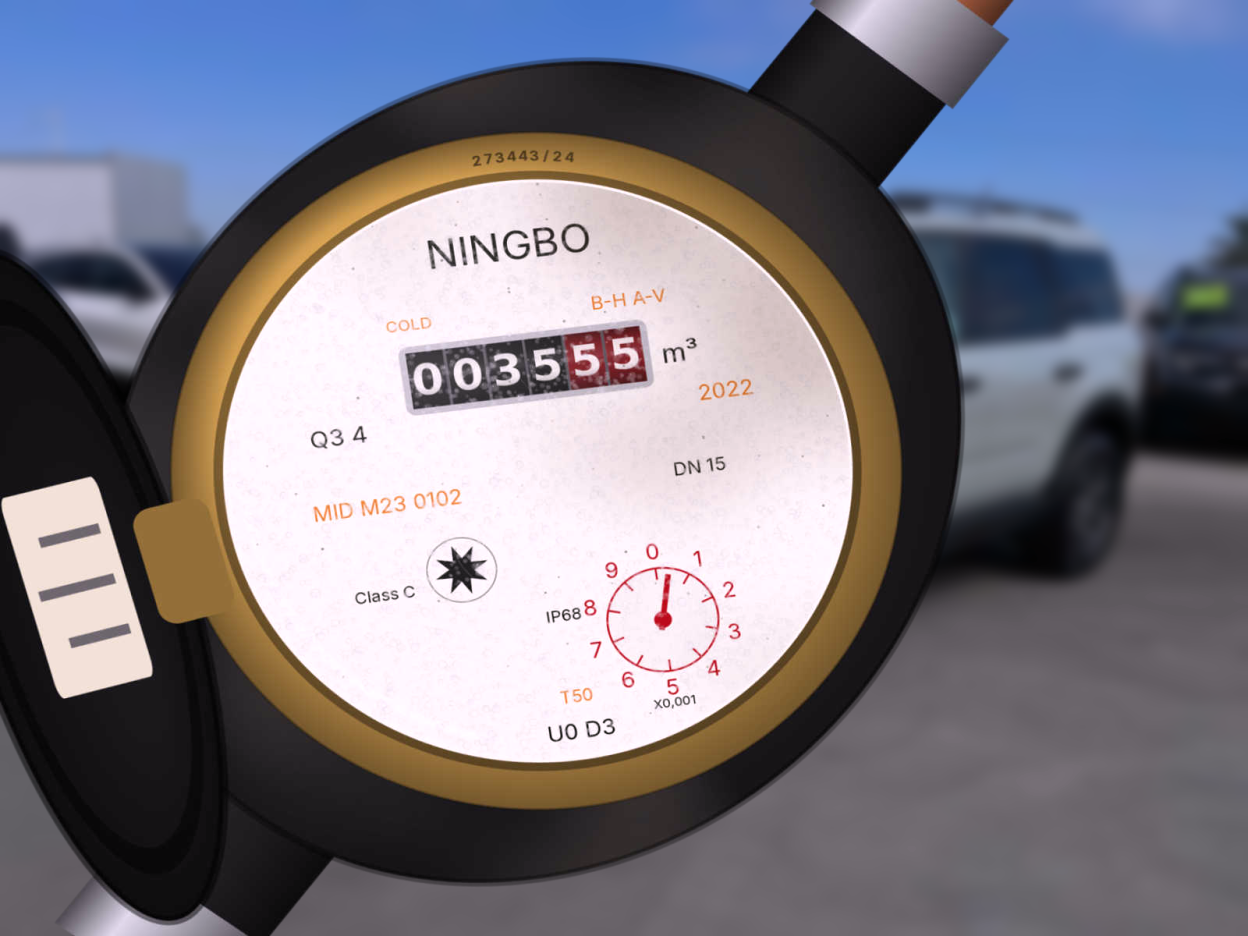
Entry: 35.550 m³
